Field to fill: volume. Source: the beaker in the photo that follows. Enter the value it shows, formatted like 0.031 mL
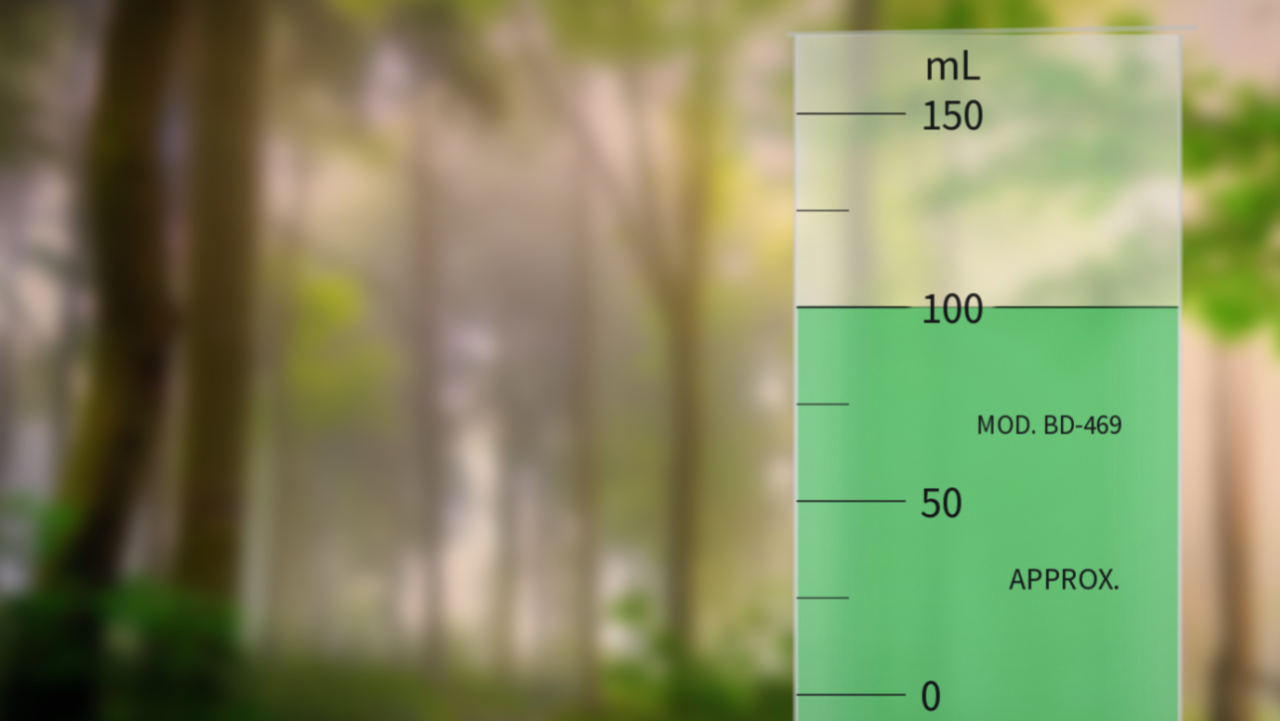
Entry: 100 mL
